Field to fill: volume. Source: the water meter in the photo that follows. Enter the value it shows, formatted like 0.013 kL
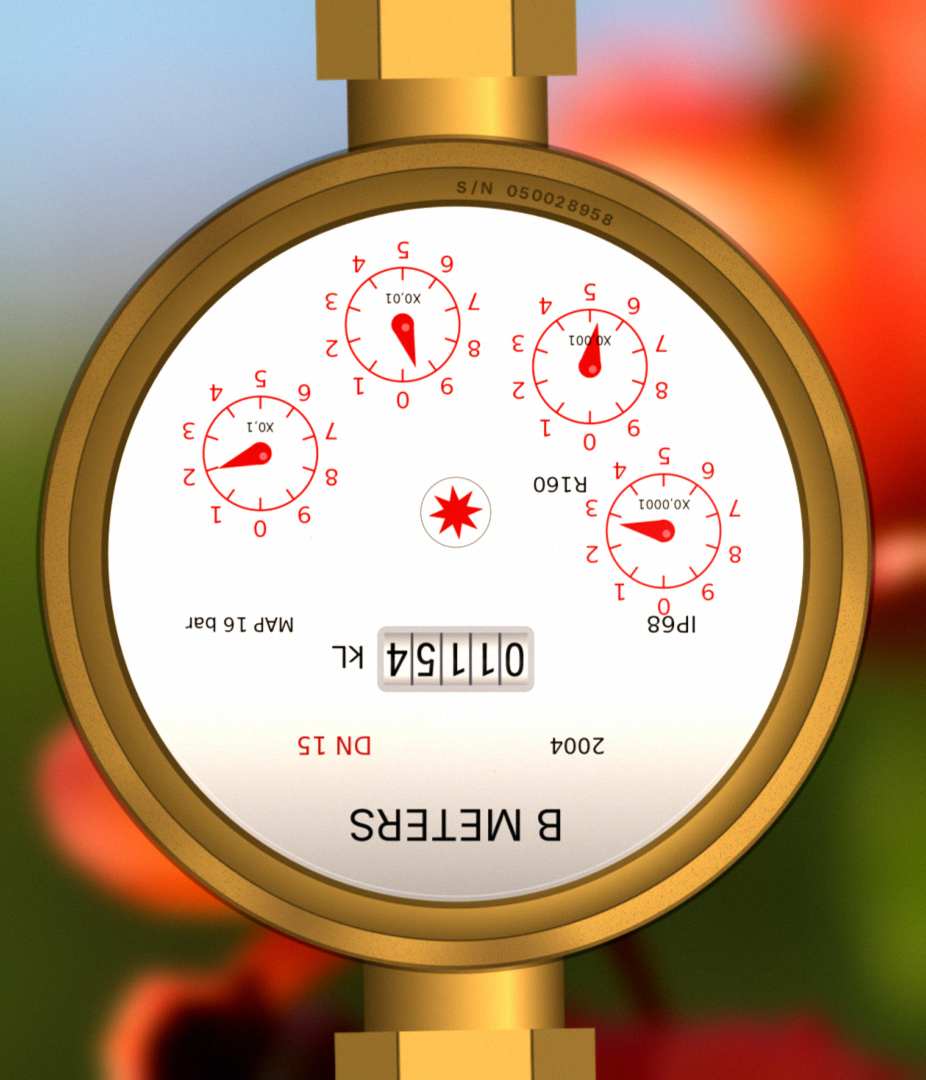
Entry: 1154.1952 kL
